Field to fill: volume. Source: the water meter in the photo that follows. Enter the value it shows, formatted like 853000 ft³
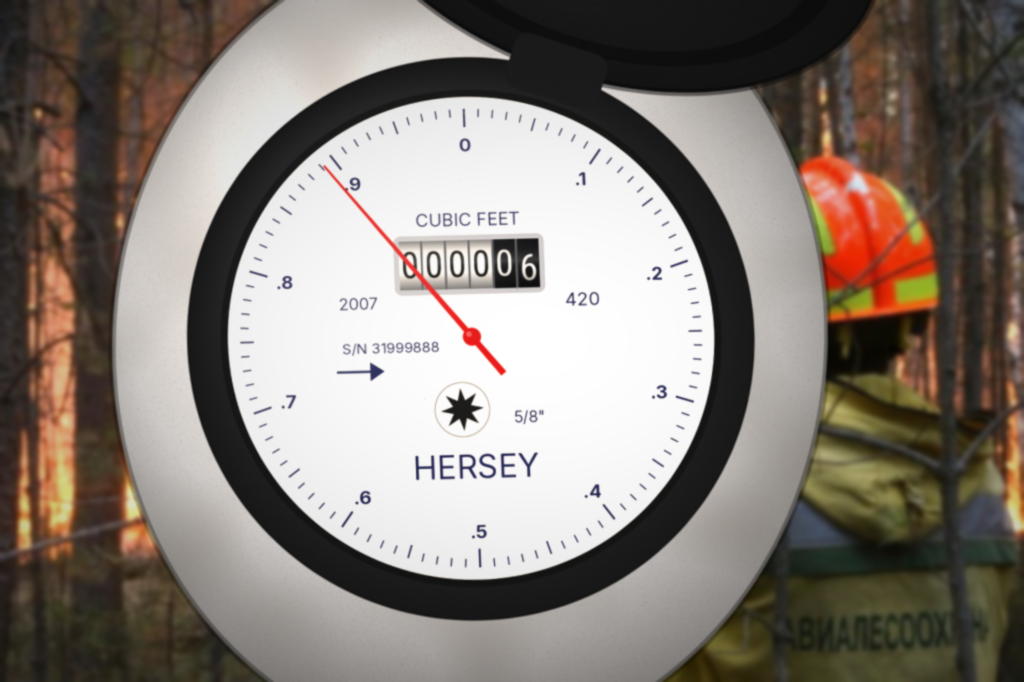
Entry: 5.89 ft³
